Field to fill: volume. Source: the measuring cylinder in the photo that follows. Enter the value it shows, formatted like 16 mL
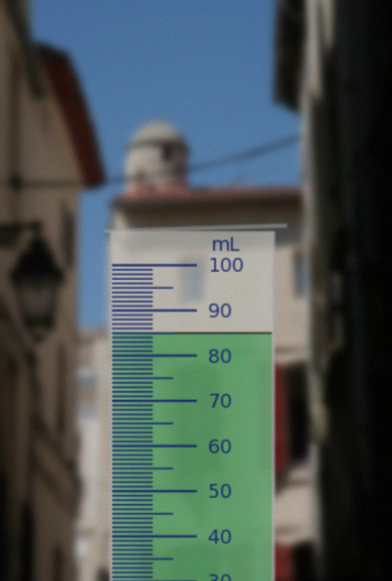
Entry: 85 mL
